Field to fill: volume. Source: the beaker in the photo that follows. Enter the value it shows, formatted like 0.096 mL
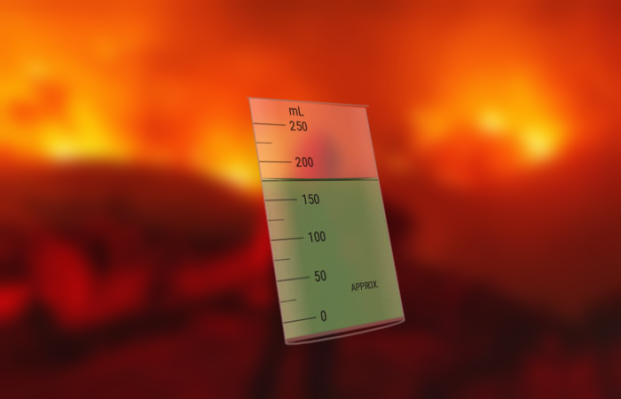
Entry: 175 mL
